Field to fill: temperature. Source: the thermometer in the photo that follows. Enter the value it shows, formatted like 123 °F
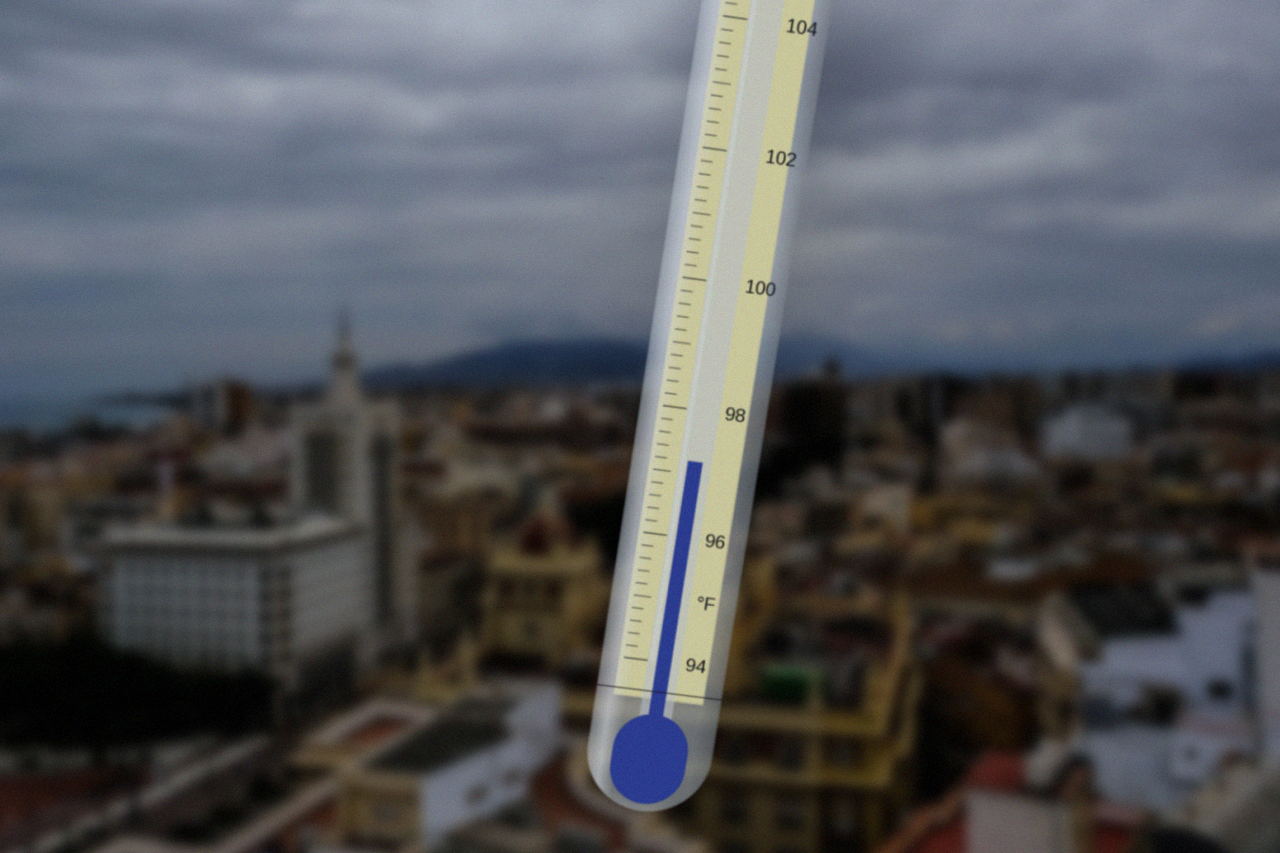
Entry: 97.2 °F
